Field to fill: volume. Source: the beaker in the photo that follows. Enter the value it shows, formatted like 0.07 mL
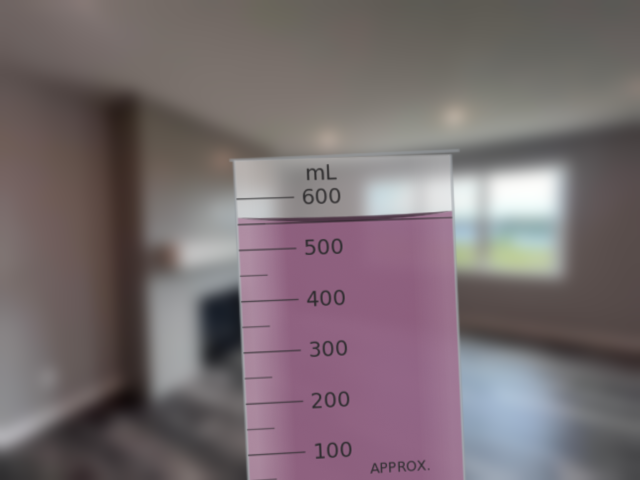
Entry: 550 mL
